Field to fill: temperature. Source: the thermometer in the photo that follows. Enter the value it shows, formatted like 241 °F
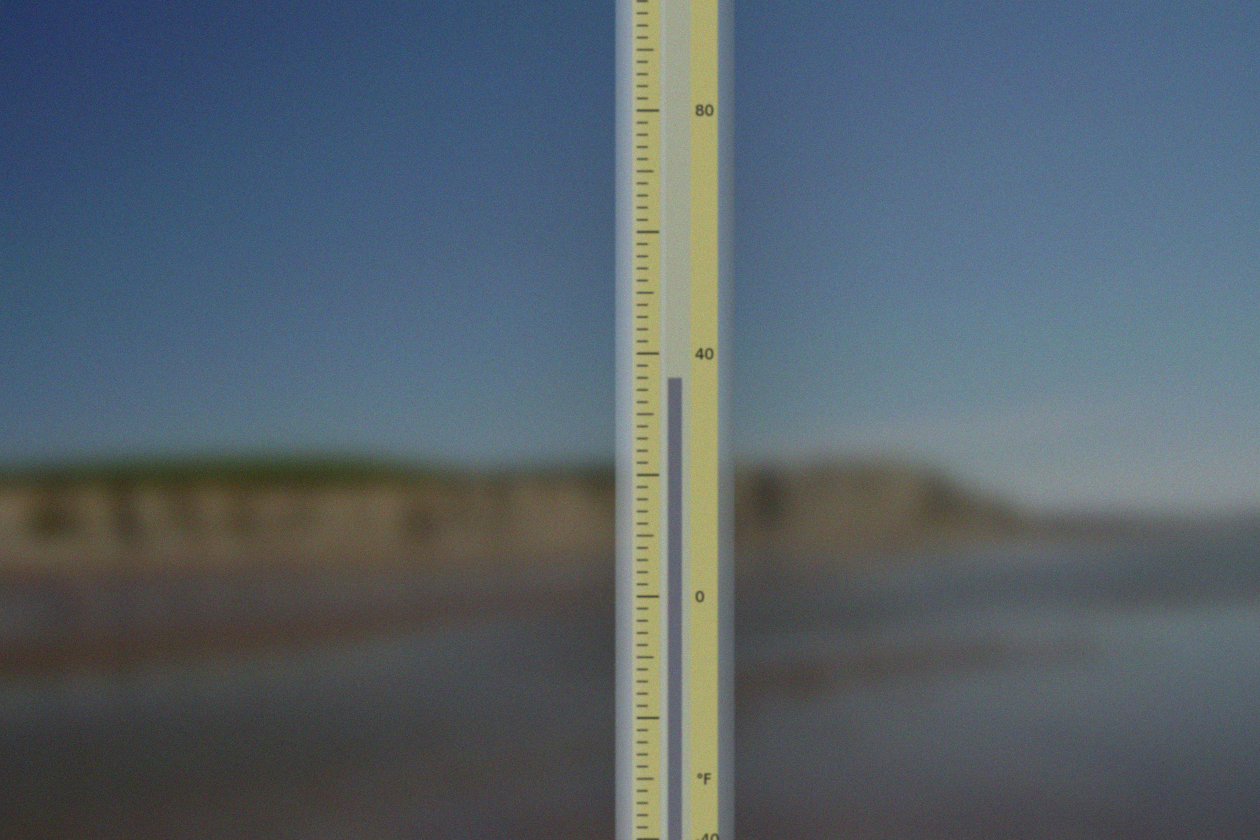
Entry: 36 °F
